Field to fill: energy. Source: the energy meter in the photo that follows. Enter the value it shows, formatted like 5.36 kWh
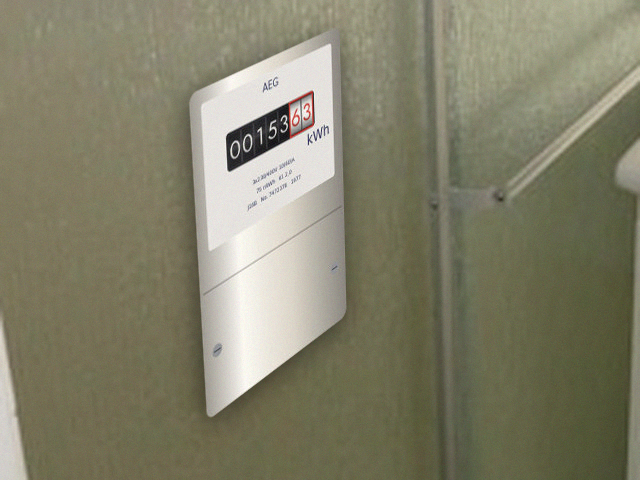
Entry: 153.63 kWh
